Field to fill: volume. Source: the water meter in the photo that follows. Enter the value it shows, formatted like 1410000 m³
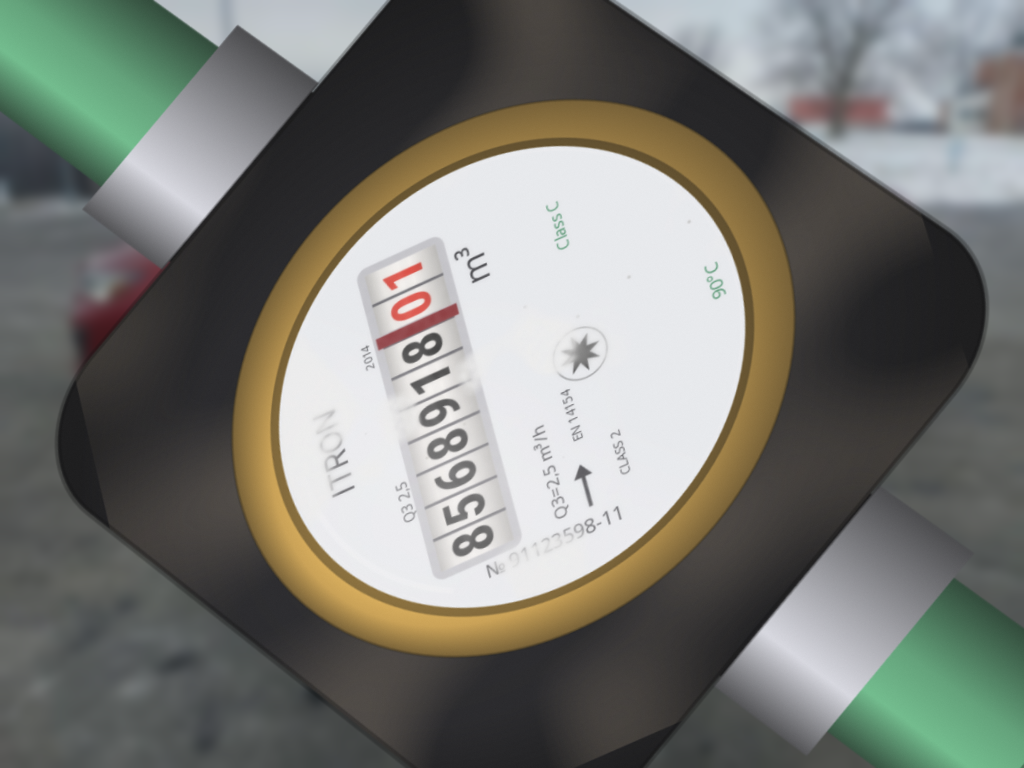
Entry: 8568918.01 m³
